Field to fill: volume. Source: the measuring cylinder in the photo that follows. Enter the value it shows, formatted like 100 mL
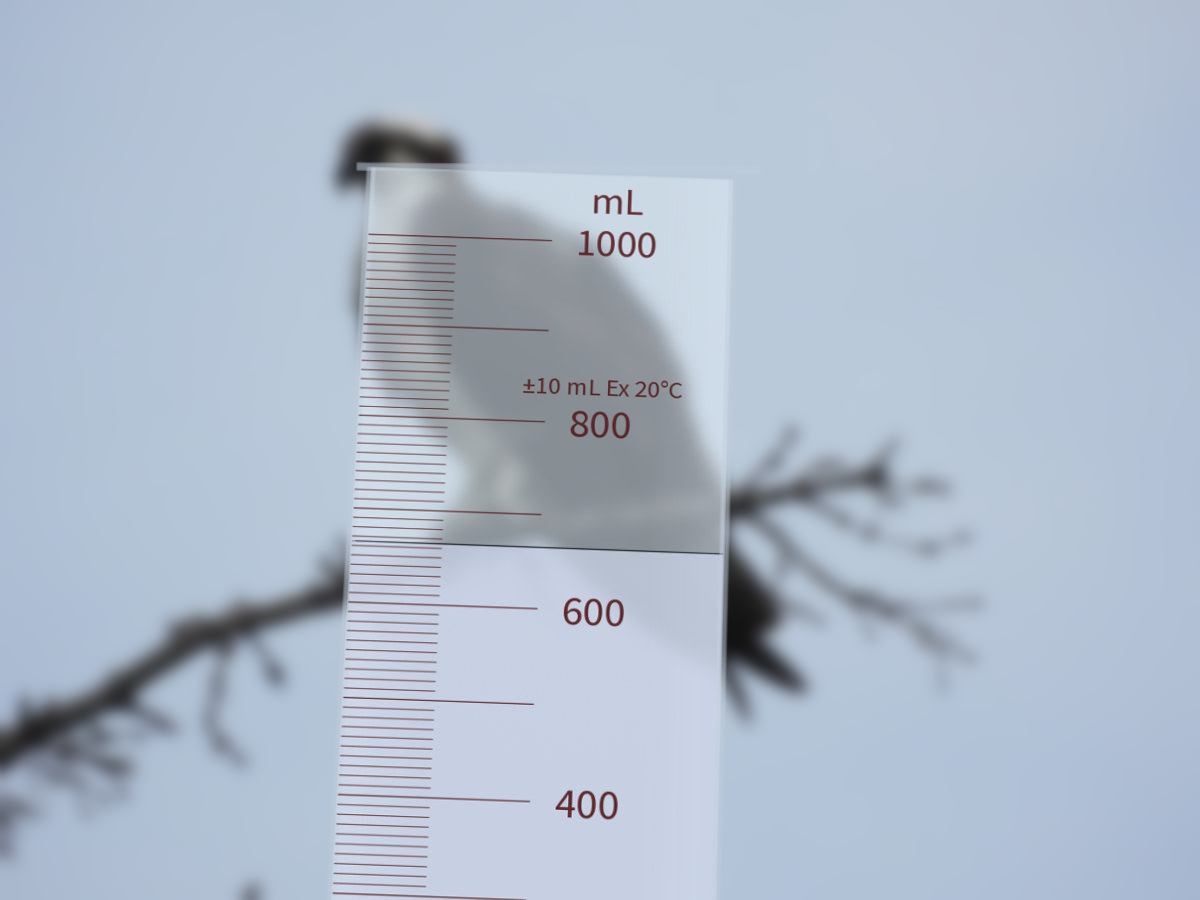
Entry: 665 mL
